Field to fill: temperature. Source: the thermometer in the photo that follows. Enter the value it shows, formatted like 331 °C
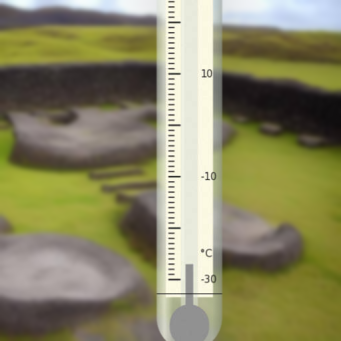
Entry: -27 °C
